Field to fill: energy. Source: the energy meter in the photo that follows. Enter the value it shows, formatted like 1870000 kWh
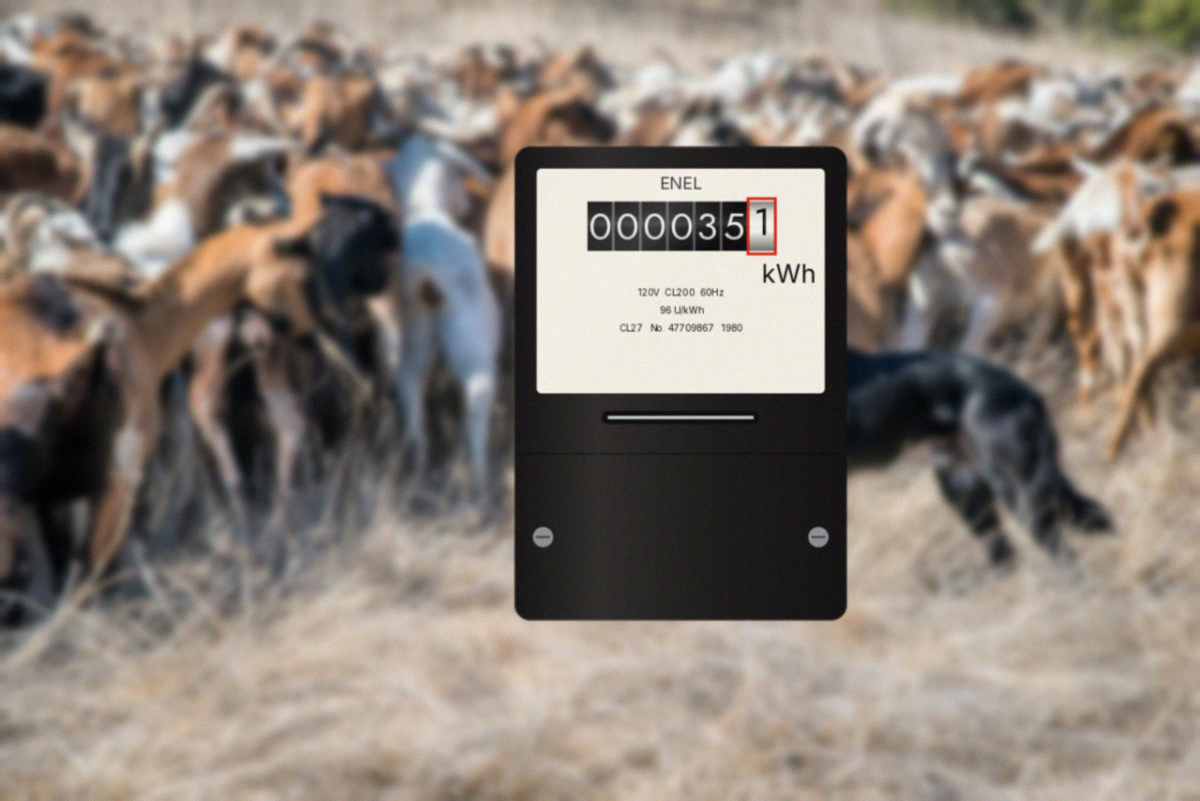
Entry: 35.1 kWh
